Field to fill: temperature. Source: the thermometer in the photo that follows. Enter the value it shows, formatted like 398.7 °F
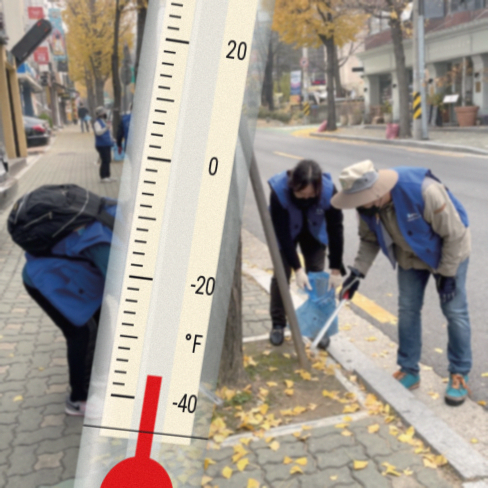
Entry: -36 °F
